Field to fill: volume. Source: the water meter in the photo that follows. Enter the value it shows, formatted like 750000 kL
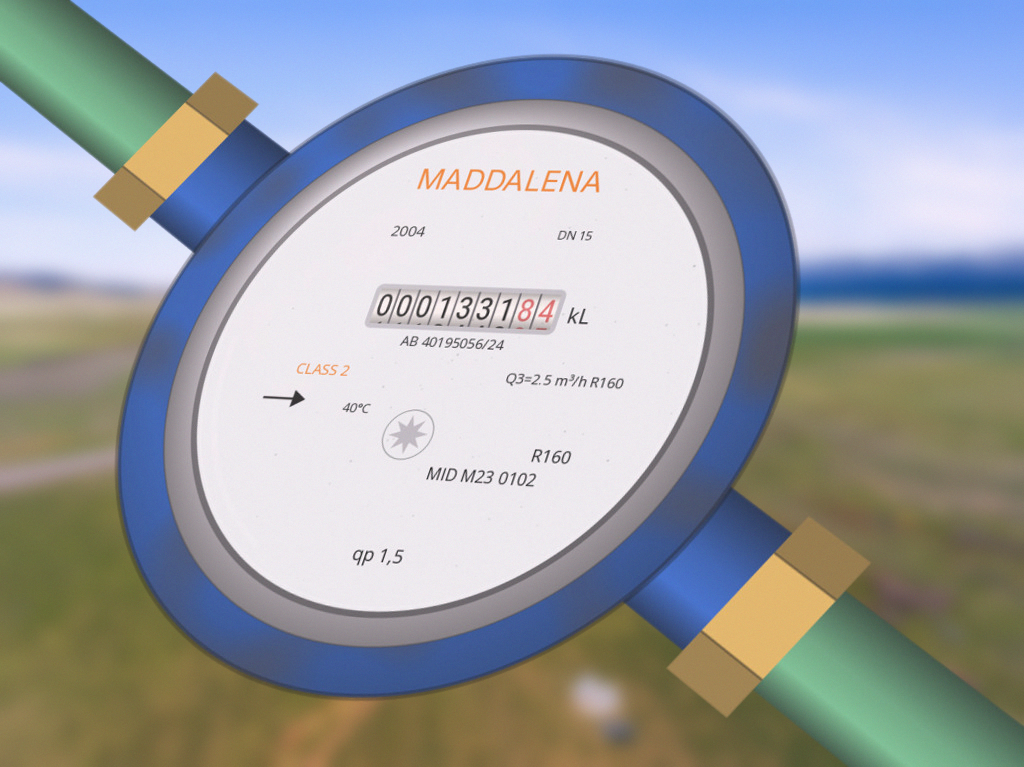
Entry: 1331.84 kL
